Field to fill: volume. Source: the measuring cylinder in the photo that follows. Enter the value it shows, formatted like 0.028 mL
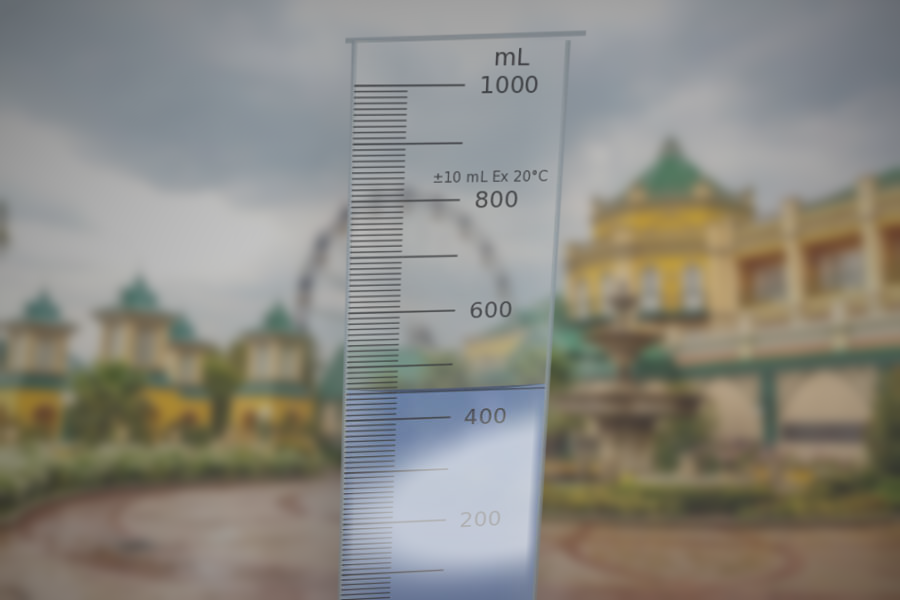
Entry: 450 mL
